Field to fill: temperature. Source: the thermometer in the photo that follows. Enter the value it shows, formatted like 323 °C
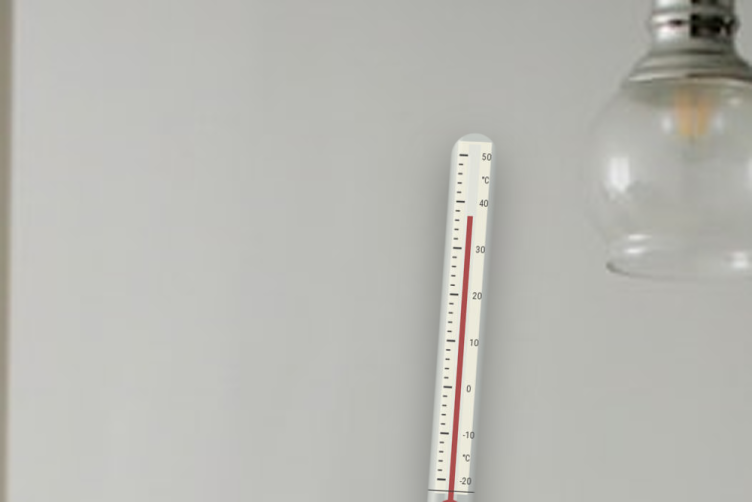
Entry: 37 °C
